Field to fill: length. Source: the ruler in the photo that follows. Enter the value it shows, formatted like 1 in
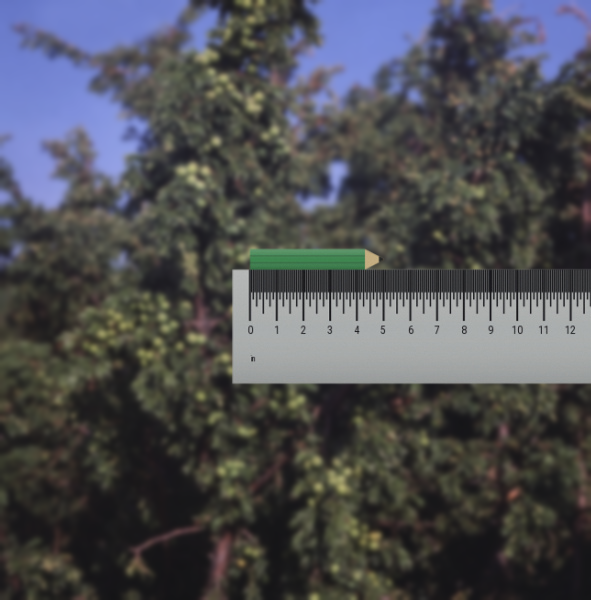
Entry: 5 in
